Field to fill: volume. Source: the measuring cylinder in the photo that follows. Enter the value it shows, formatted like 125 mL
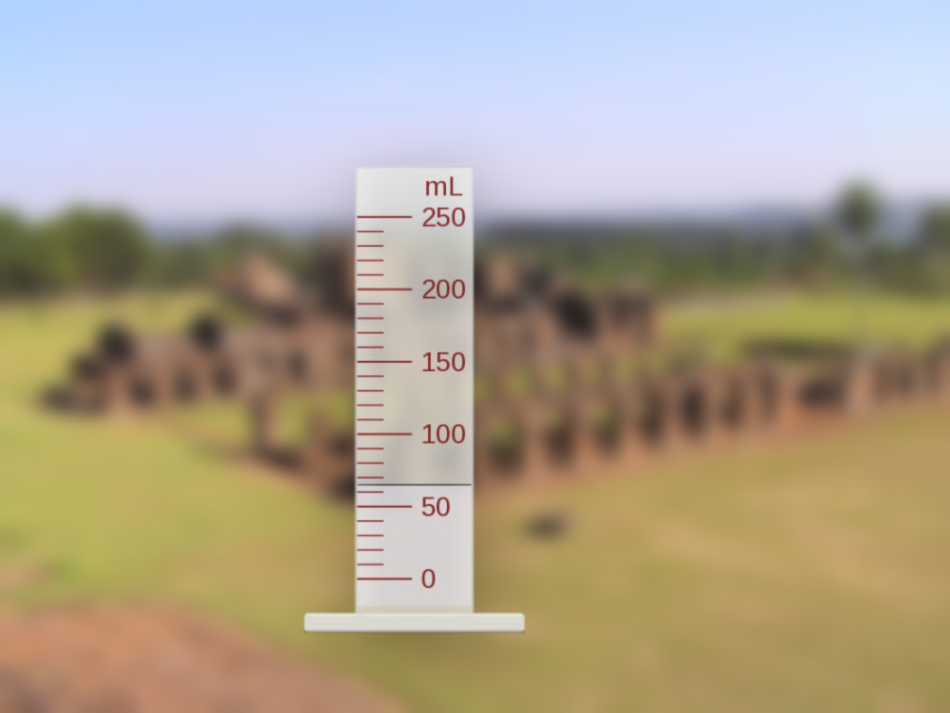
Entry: 65 mL
